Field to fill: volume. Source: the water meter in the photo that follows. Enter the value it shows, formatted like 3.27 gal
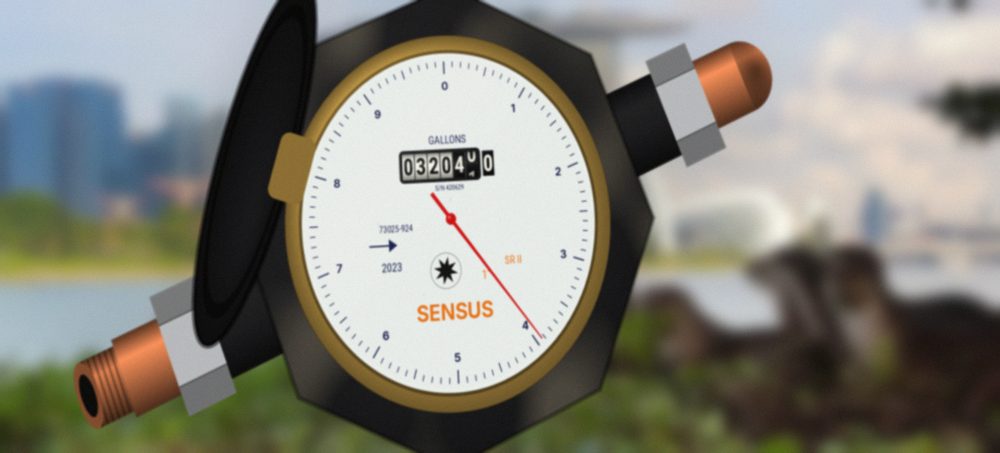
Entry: 320403.9 gal
